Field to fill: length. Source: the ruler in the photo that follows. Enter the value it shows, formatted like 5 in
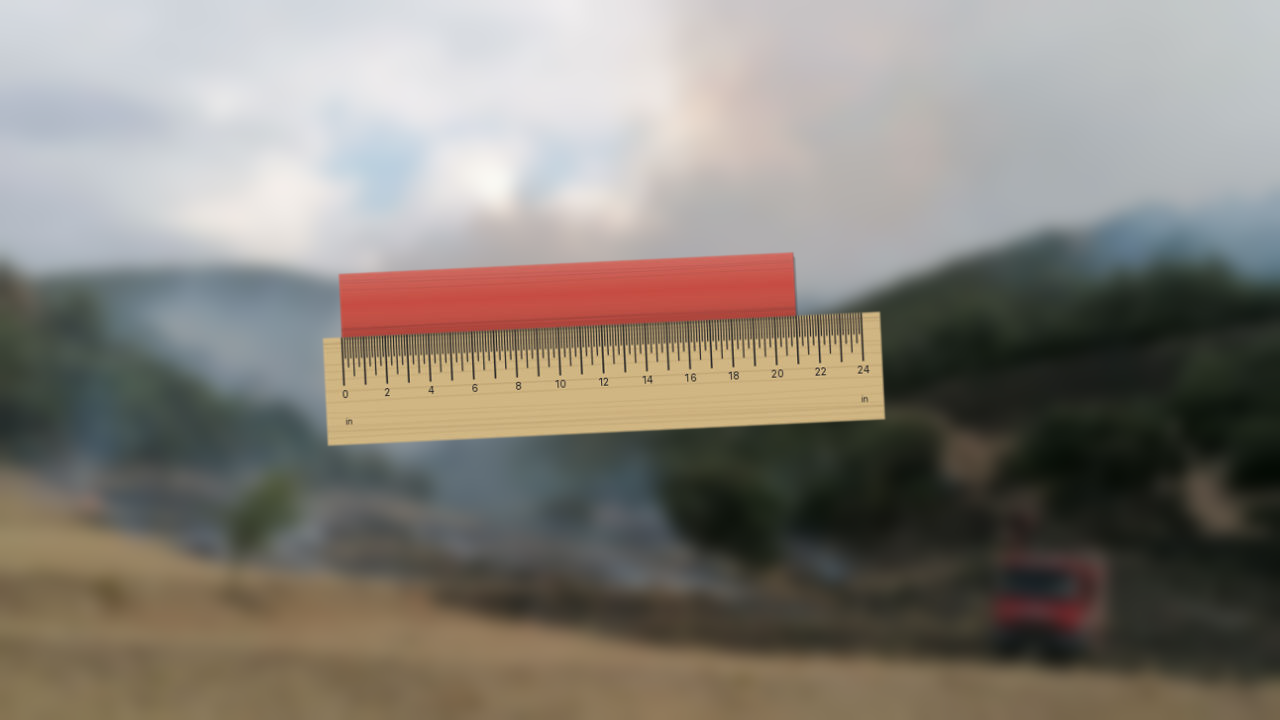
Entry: 21 in
